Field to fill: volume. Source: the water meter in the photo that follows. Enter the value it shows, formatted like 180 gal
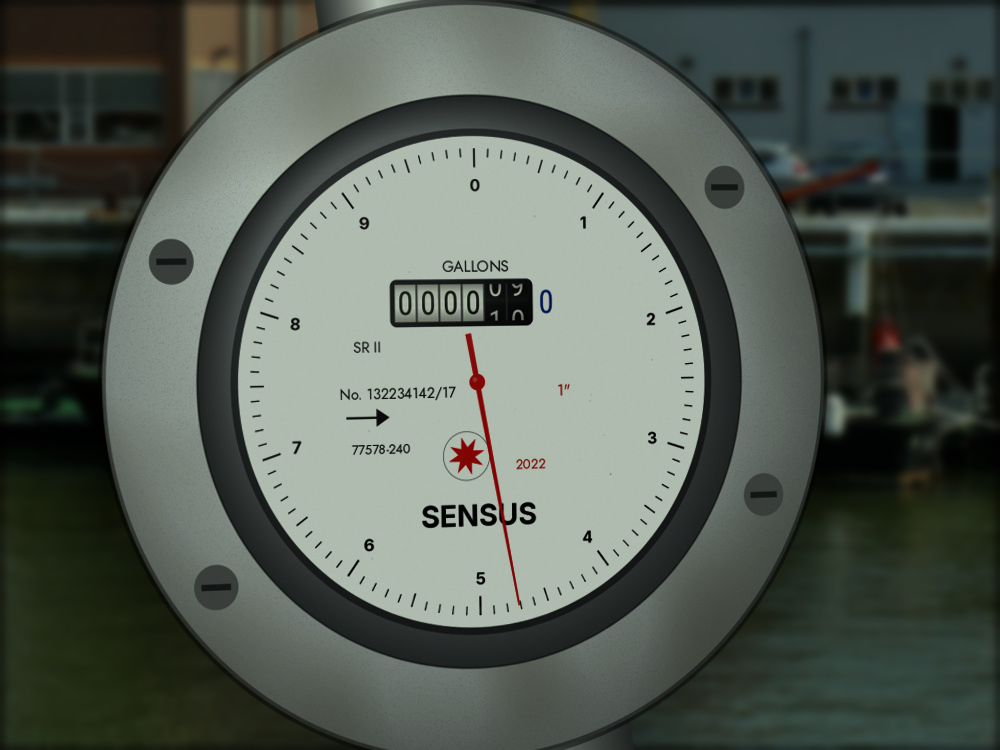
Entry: 94.7 gal
